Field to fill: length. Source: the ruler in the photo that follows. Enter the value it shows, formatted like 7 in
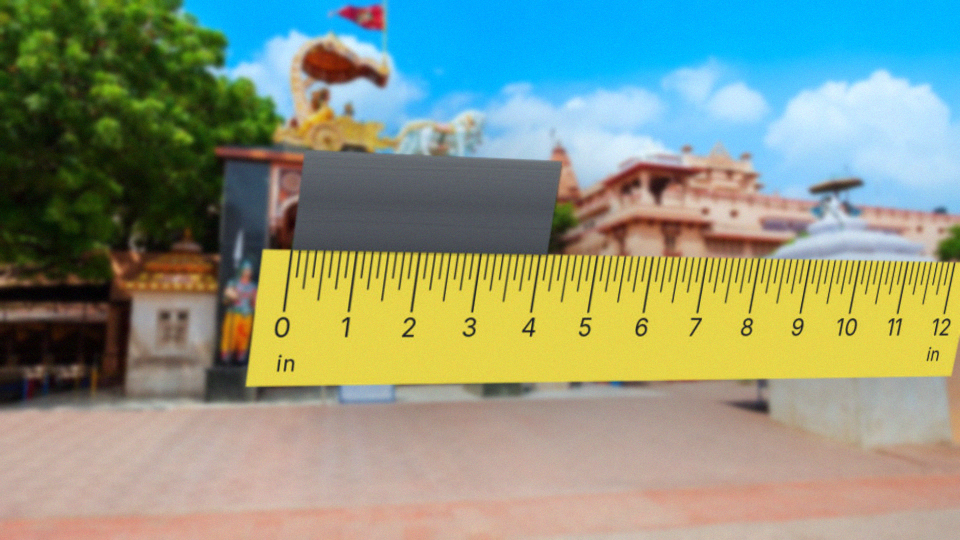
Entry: 4.125 in
